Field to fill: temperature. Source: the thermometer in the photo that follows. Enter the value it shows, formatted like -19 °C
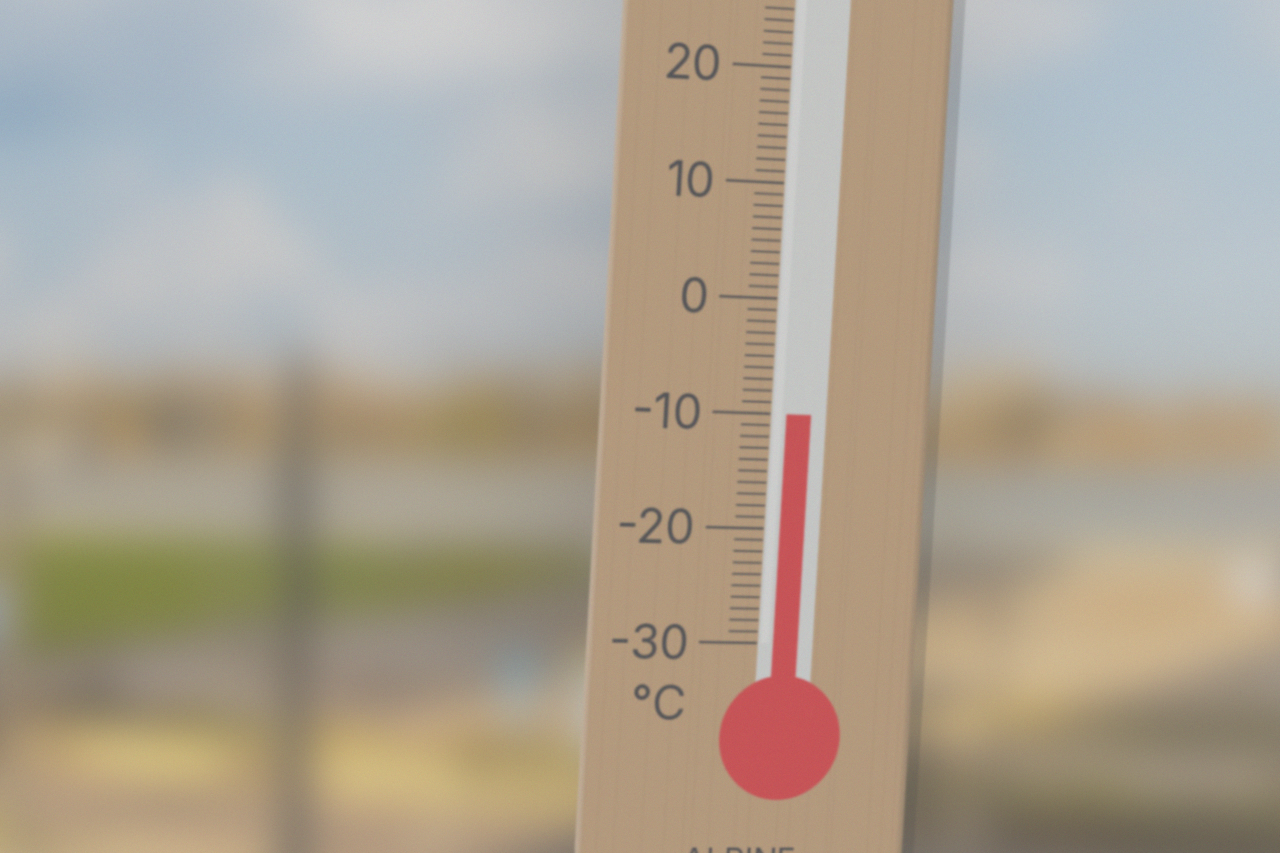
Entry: -10 °C
